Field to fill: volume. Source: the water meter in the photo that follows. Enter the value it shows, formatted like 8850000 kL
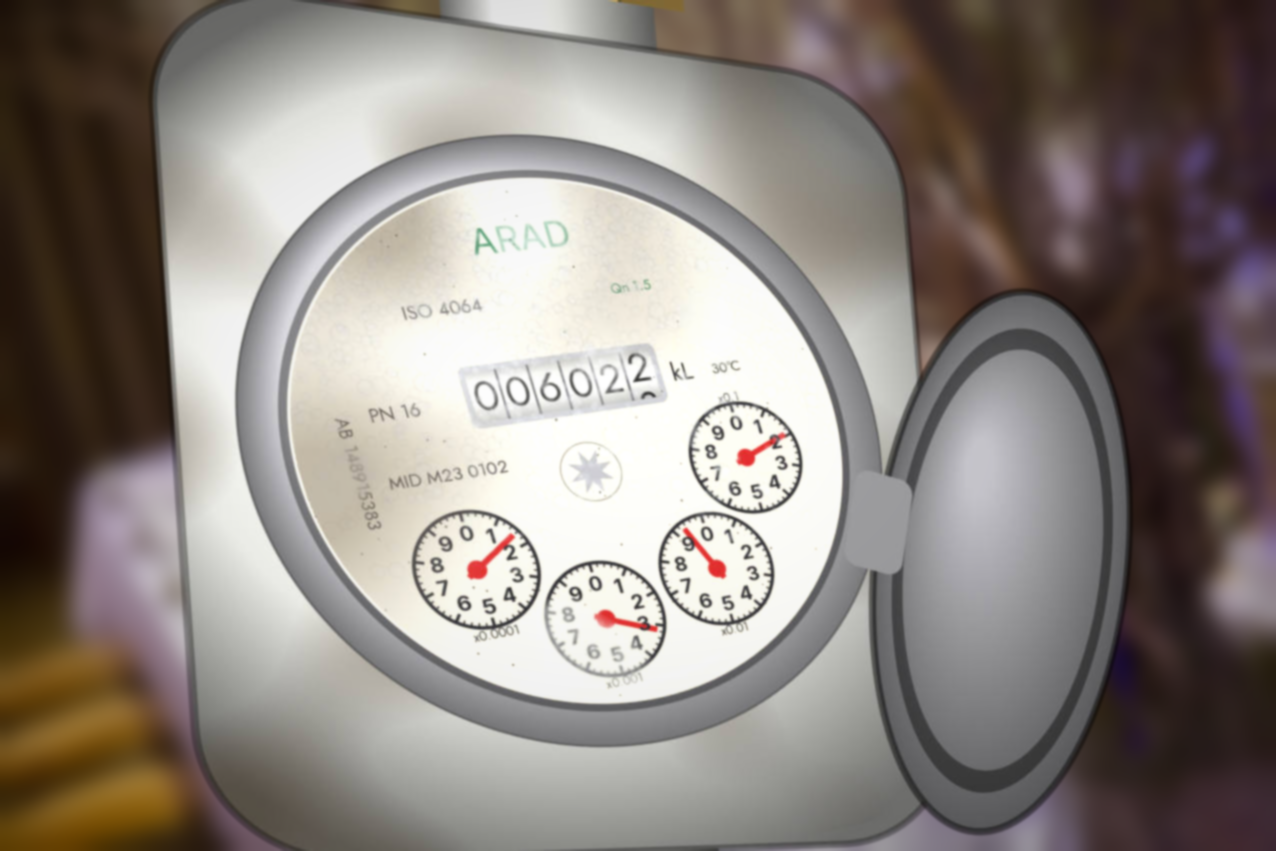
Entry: 6022.1931 kL
